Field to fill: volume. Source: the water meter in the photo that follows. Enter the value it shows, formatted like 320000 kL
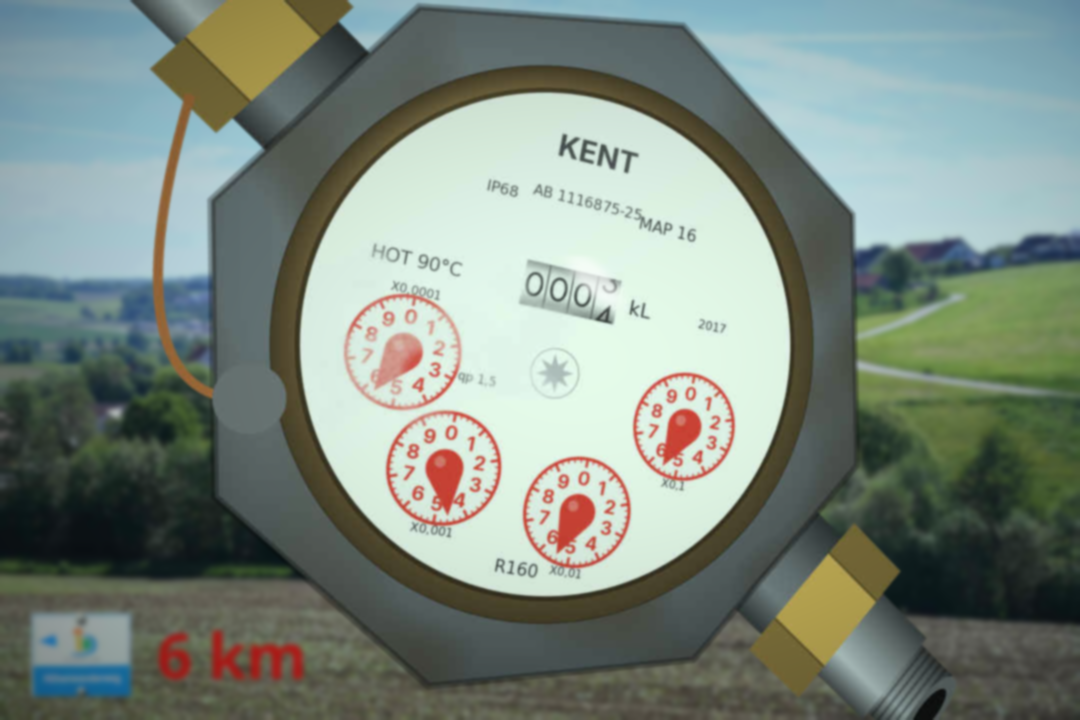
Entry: 3.5545 kL
